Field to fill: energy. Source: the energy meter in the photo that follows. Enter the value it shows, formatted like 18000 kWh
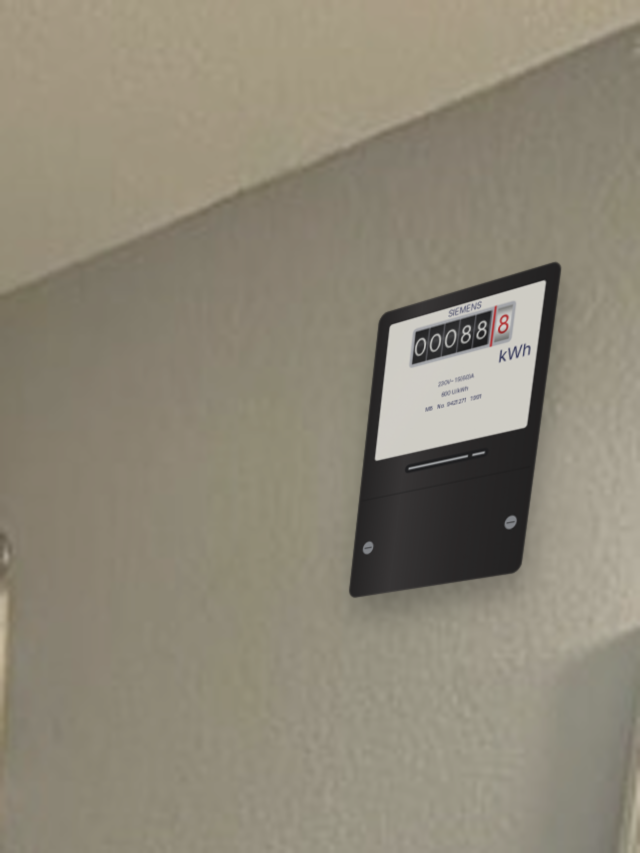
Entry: 88.8 kWh
